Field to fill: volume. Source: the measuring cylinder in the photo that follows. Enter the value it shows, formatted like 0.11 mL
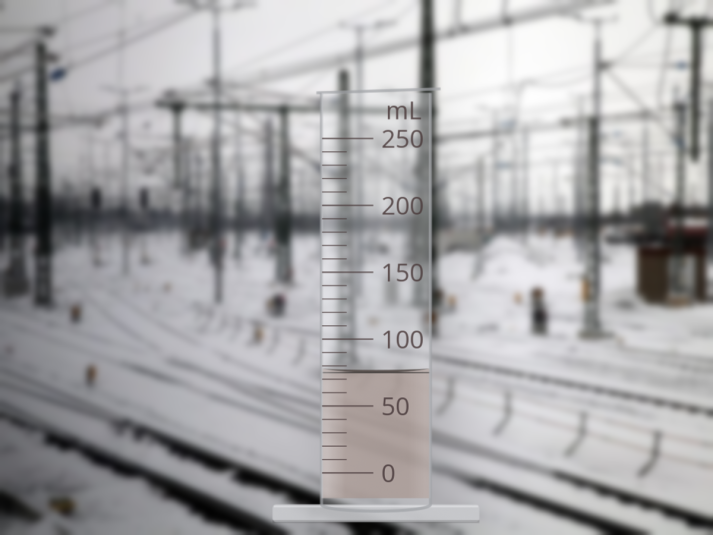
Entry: 75 mL
